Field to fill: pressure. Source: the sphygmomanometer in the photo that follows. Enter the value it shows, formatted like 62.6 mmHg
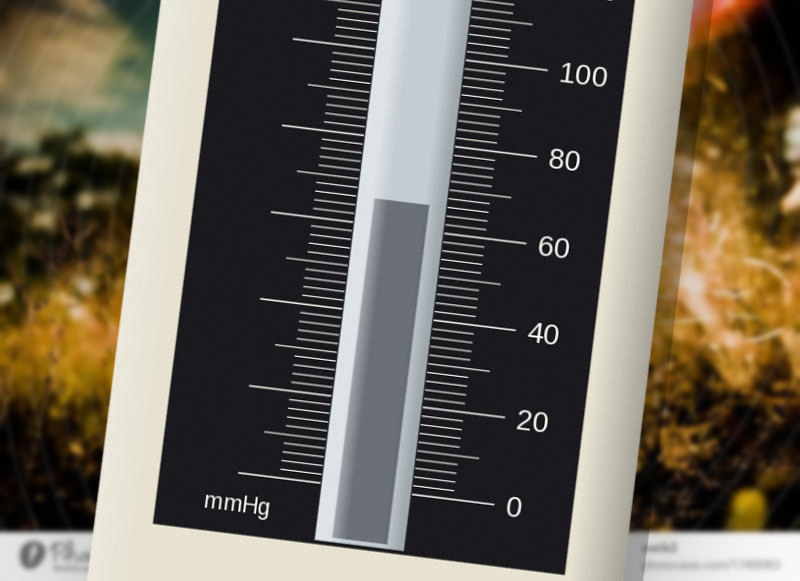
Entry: 66 mmHg
